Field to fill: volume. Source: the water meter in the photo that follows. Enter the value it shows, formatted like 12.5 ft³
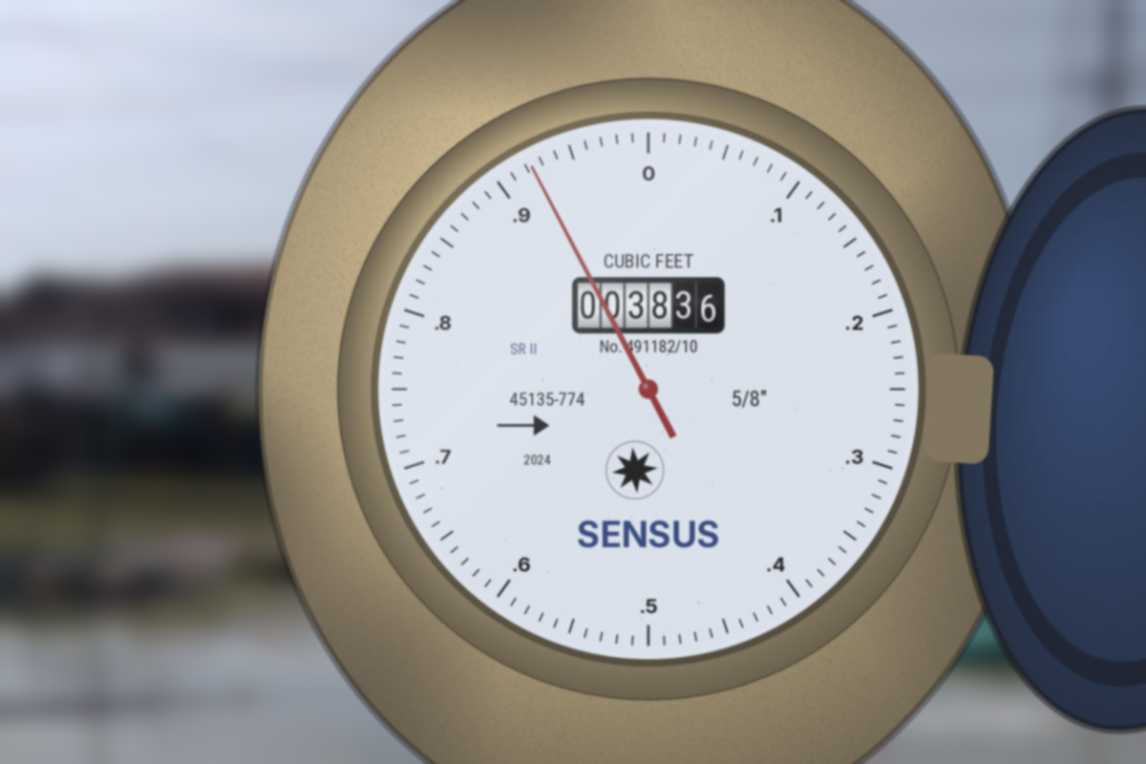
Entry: 3835.92 ft³
